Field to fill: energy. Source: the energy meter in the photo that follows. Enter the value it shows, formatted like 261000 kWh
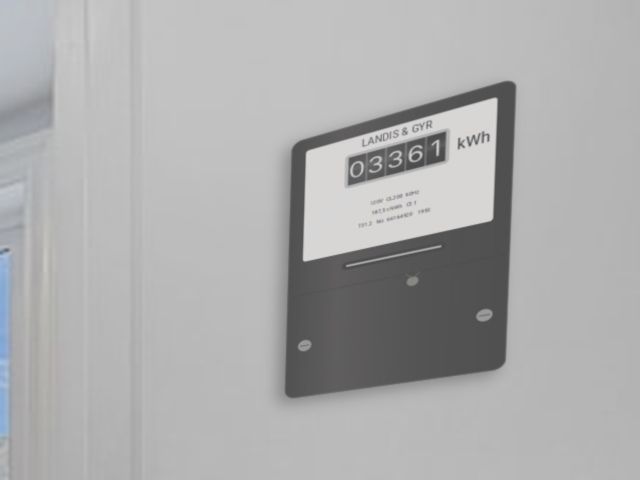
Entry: 3361 kWh
